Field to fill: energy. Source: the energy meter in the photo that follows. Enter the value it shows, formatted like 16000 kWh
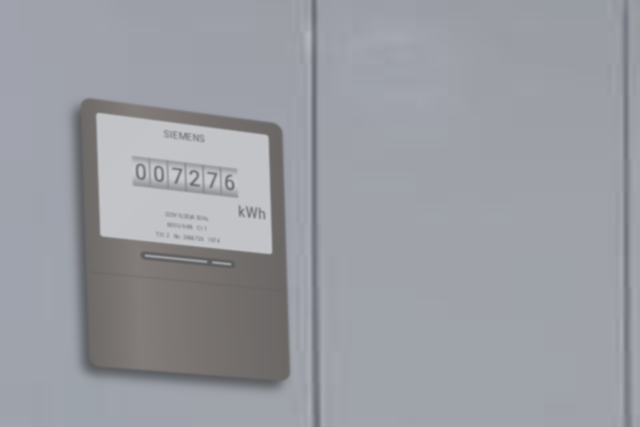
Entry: 7276 kWh
